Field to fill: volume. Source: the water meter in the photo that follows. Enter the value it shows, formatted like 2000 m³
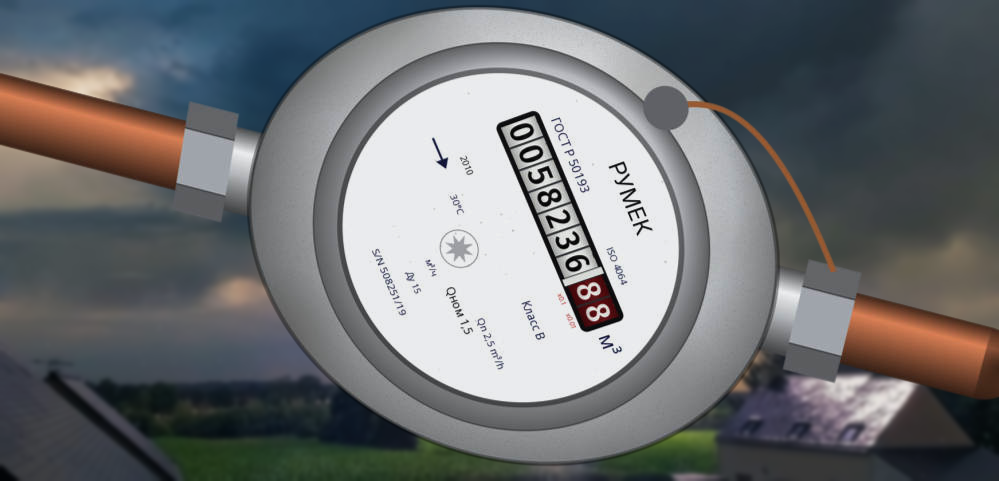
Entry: 58236.88 m³
